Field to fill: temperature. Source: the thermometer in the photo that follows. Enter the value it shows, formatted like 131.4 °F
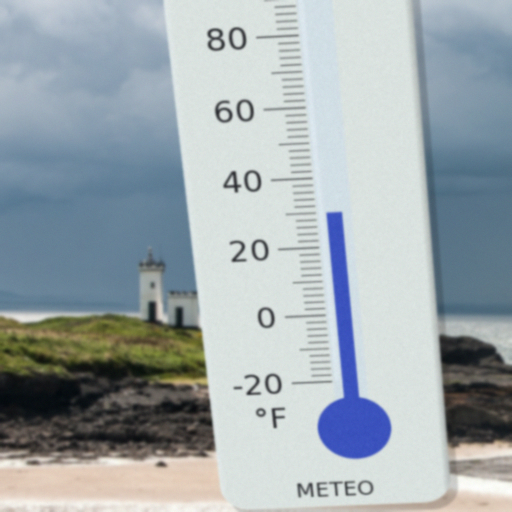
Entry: 30 °F
